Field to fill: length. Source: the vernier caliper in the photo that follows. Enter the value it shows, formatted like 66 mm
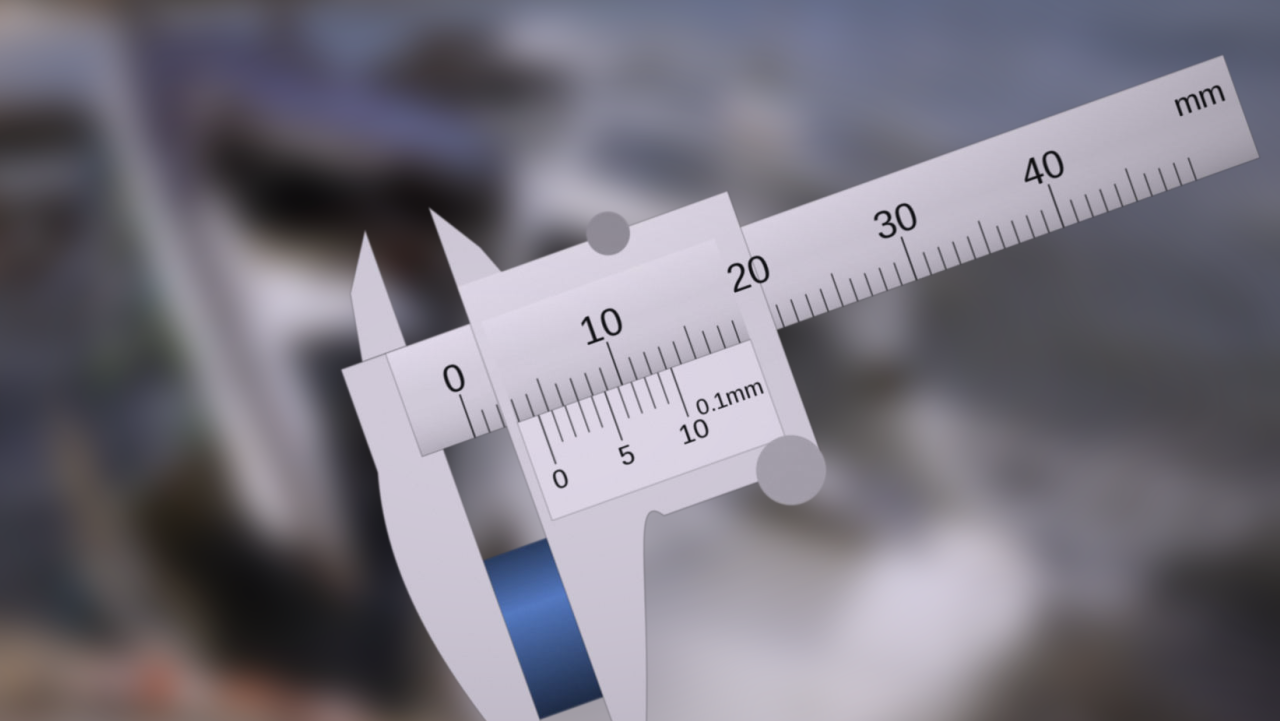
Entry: 4.3 mm
